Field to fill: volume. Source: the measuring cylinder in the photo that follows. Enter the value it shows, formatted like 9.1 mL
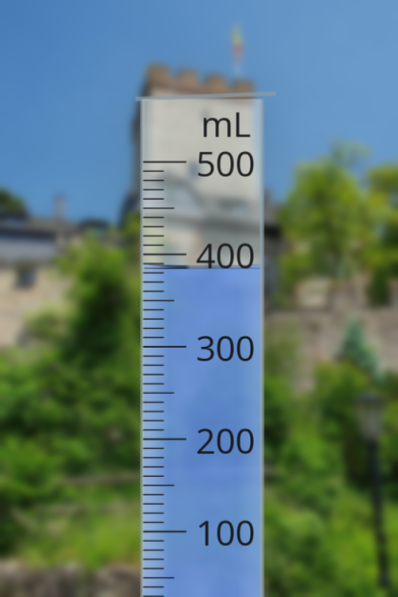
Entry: 385 mL
